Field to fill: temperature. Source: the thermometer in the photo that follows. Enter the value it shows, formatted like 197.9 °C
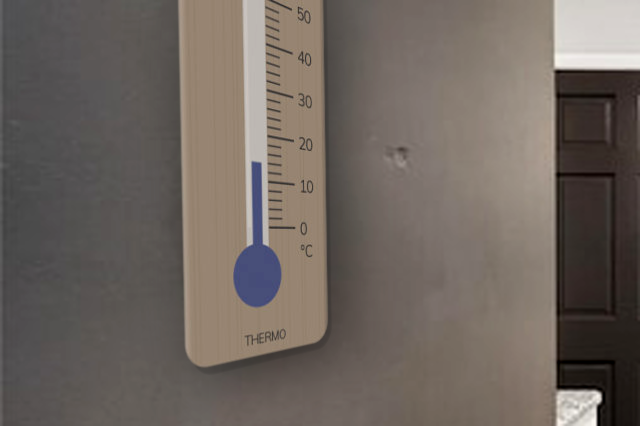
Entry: 14 °C
